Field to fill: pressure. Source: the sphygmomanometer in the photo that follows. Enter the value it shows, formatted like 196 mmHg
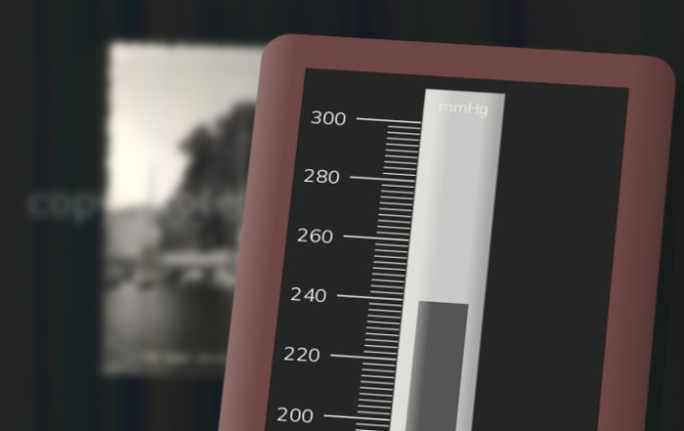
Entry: 240 mmHg
